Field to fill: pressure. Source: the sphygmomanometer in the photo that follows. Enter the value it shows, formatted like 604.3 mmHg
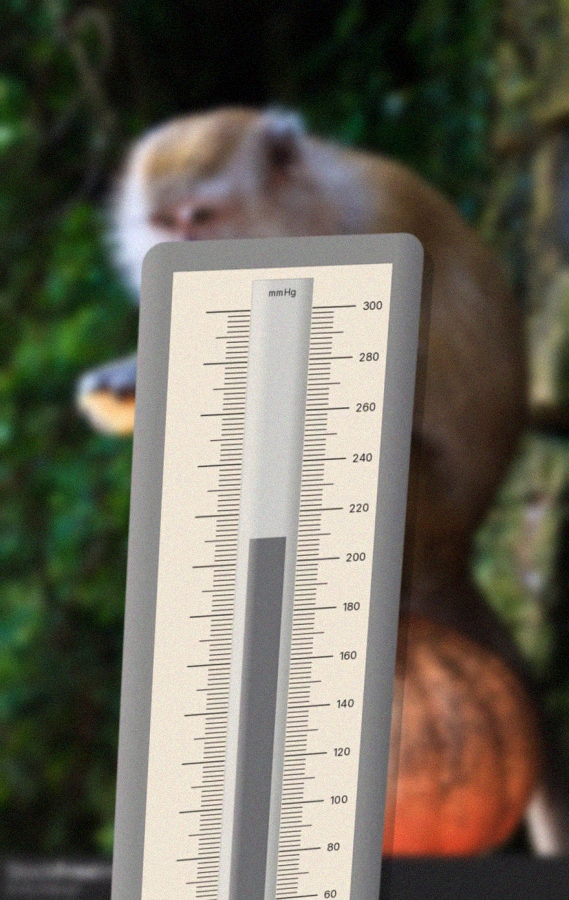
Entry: 210 mmHg
